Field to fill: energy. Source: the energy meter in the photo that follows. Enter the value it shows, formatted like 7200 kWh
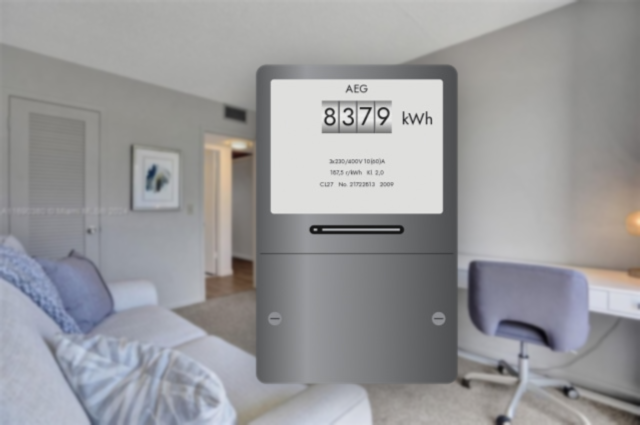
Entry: 8379 kWh
